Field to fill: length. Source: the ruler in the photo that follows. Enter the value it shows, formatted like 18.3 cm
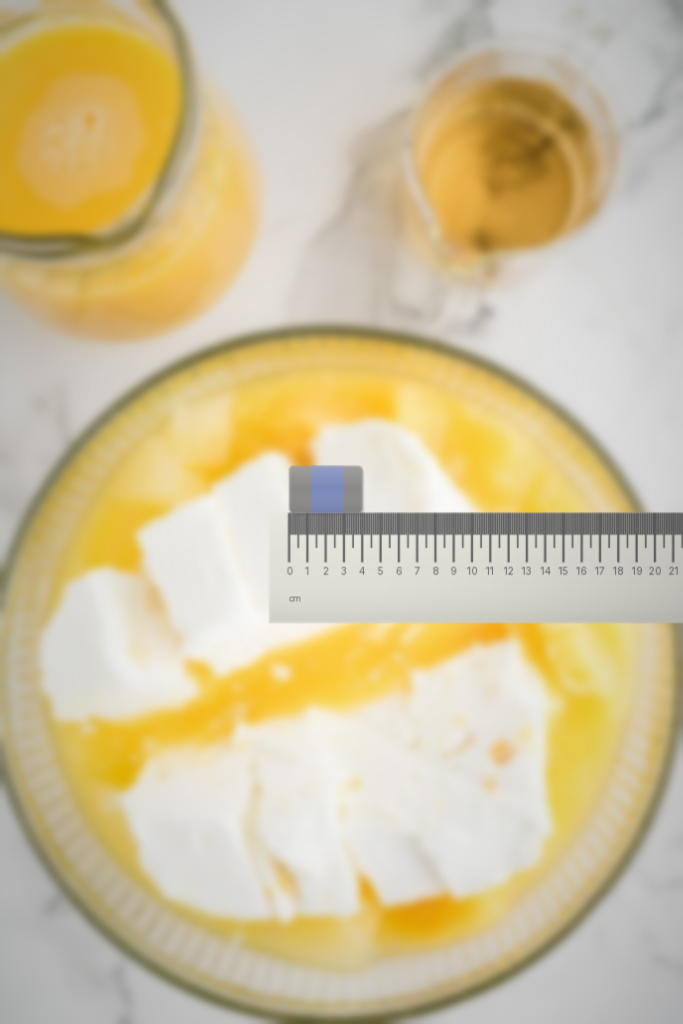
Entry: 4 cm
